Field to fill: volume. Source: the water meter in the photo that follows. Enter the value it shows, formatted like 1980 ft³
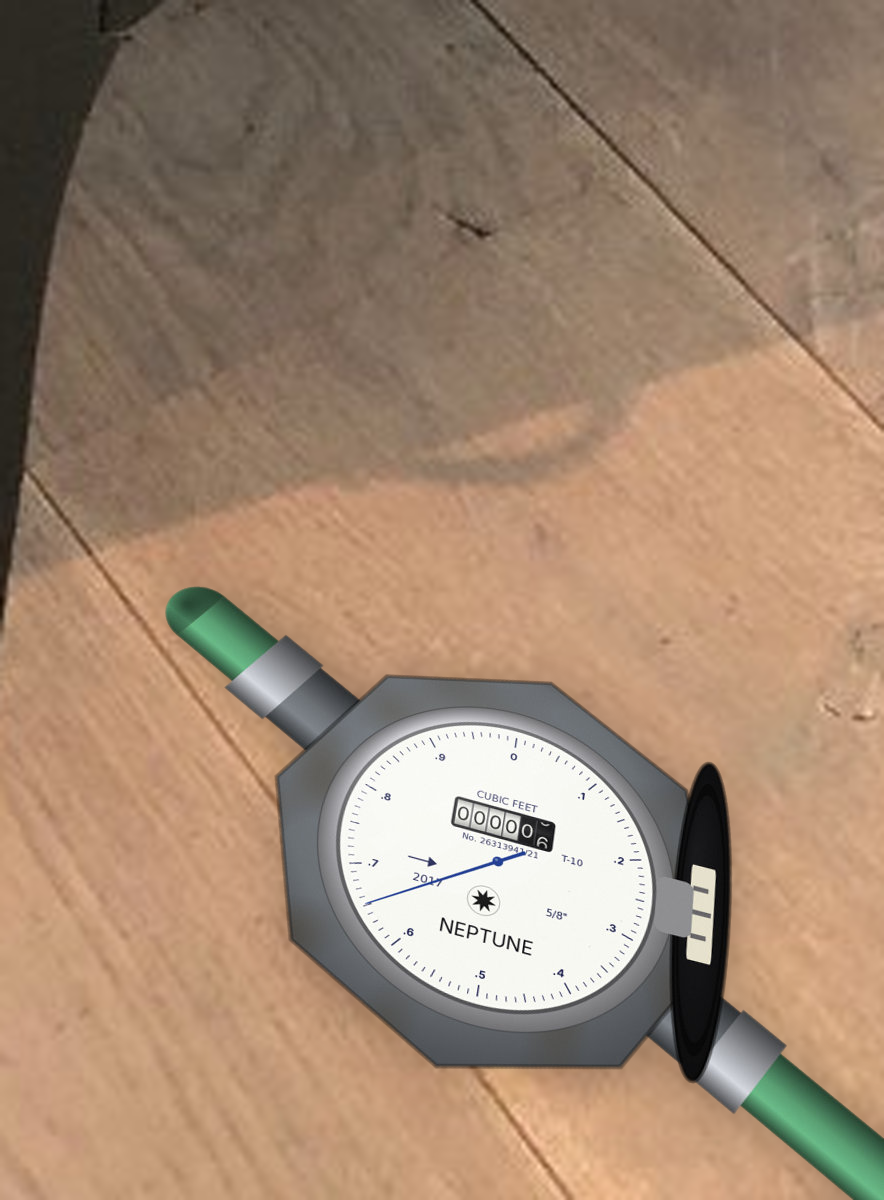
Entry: 5.65 ft³
